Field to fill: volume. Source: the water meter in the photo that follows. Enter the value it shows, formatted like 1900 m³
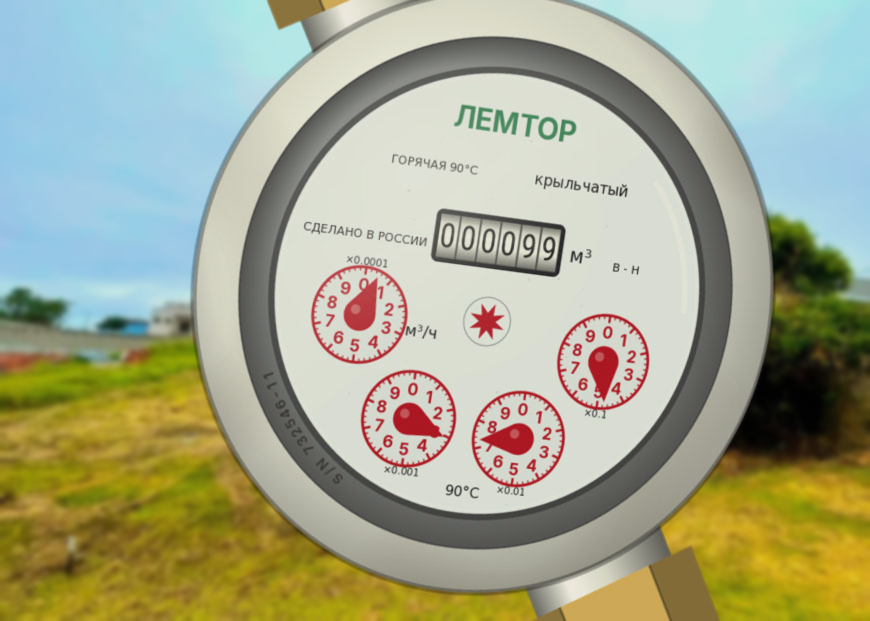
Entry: 99.4730 m³
